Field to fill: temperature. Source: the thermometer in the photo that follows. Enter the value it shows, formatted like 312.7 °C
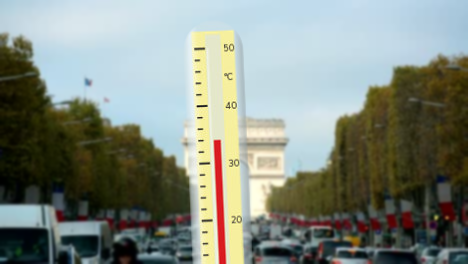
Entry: 34 °C
